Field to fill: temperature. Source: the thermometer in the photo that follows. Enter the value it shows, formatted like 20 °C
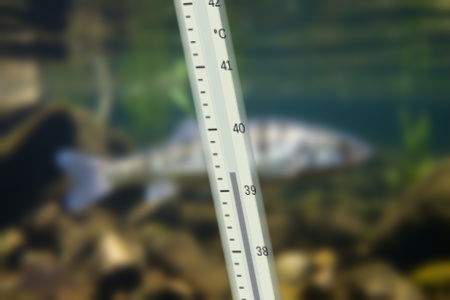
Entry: 39.3 °C
